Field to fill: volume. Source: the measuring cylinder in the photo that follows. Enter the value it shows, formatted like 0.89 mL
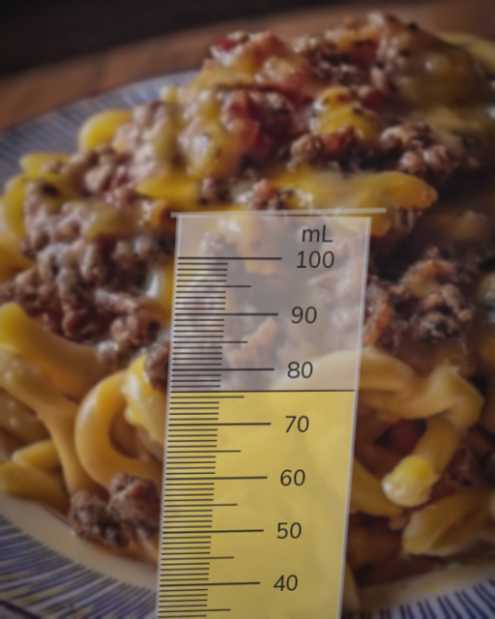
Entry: 76 mL
